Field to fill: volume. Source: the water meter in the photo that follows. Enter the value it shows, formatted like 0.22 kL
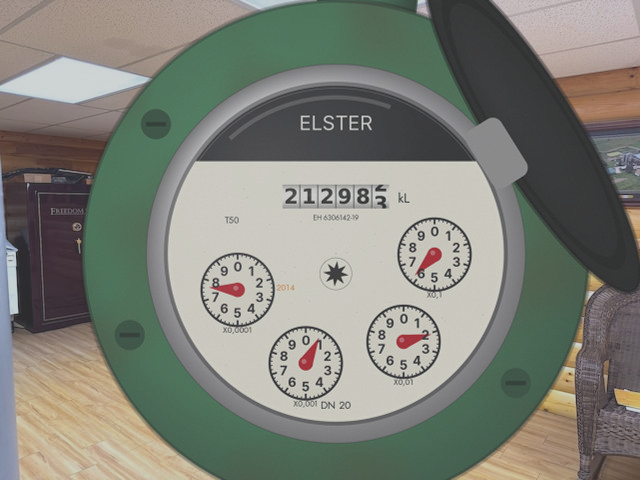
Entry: 212982.6207 kL
